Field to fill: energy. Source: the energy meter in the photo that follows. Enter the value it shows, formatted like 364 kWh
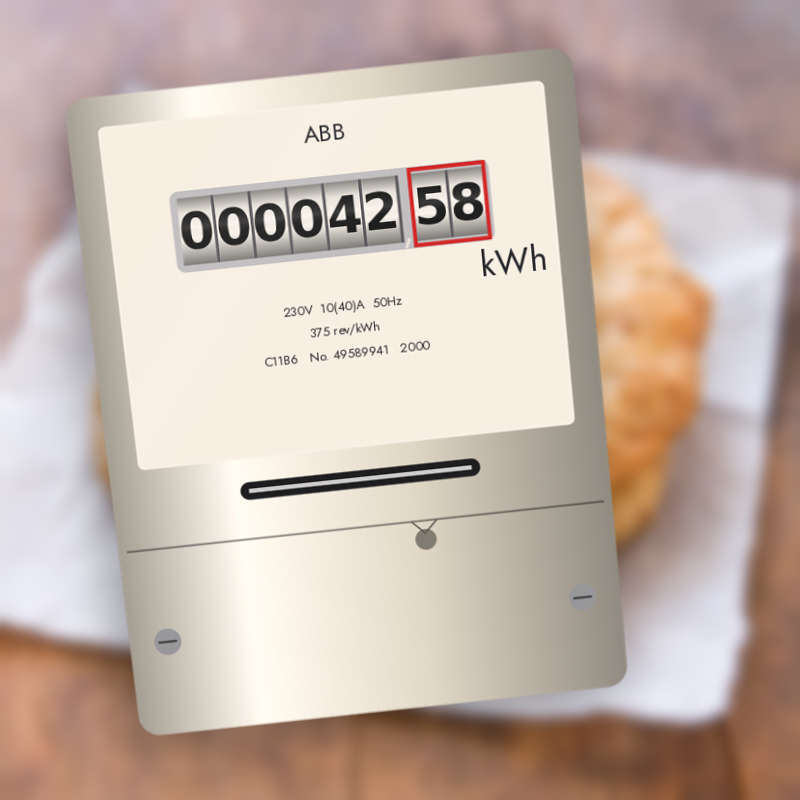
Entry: 42.58 kWh
